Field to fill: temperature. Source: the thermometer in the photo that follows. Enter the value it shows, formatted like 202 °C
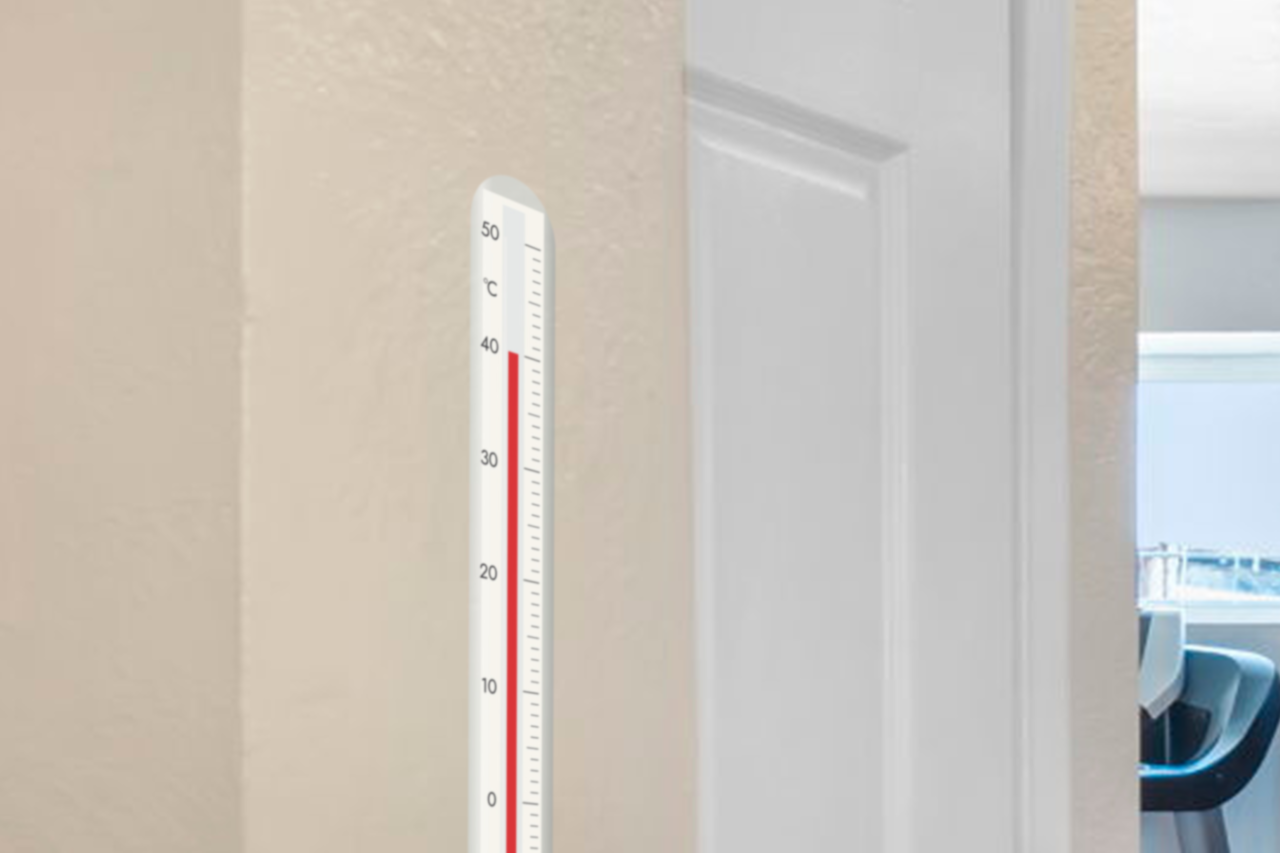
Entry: 40 °C
